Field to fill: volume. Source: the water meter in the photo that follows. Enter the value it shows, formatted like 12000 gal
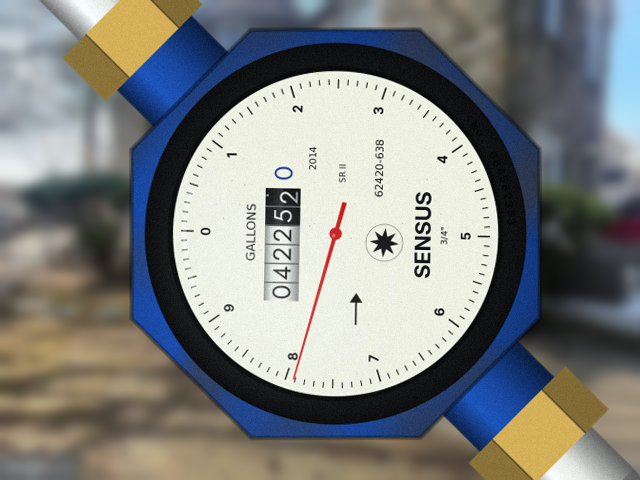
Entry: 422517.9 gal
